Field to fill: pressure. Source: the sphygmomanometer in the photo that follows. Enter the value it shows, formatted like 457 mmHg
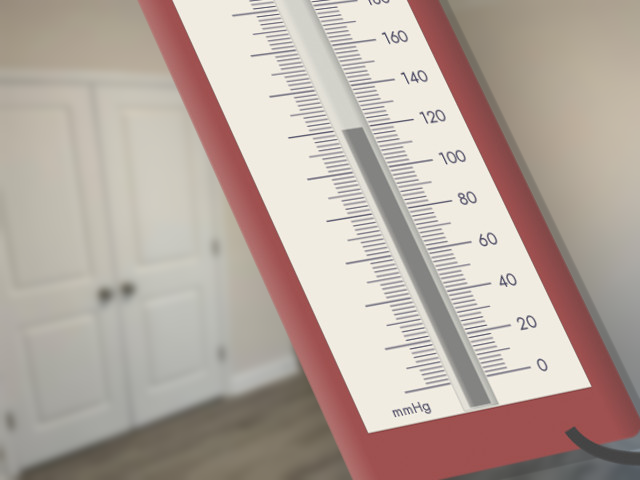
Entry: 120 mmHg
